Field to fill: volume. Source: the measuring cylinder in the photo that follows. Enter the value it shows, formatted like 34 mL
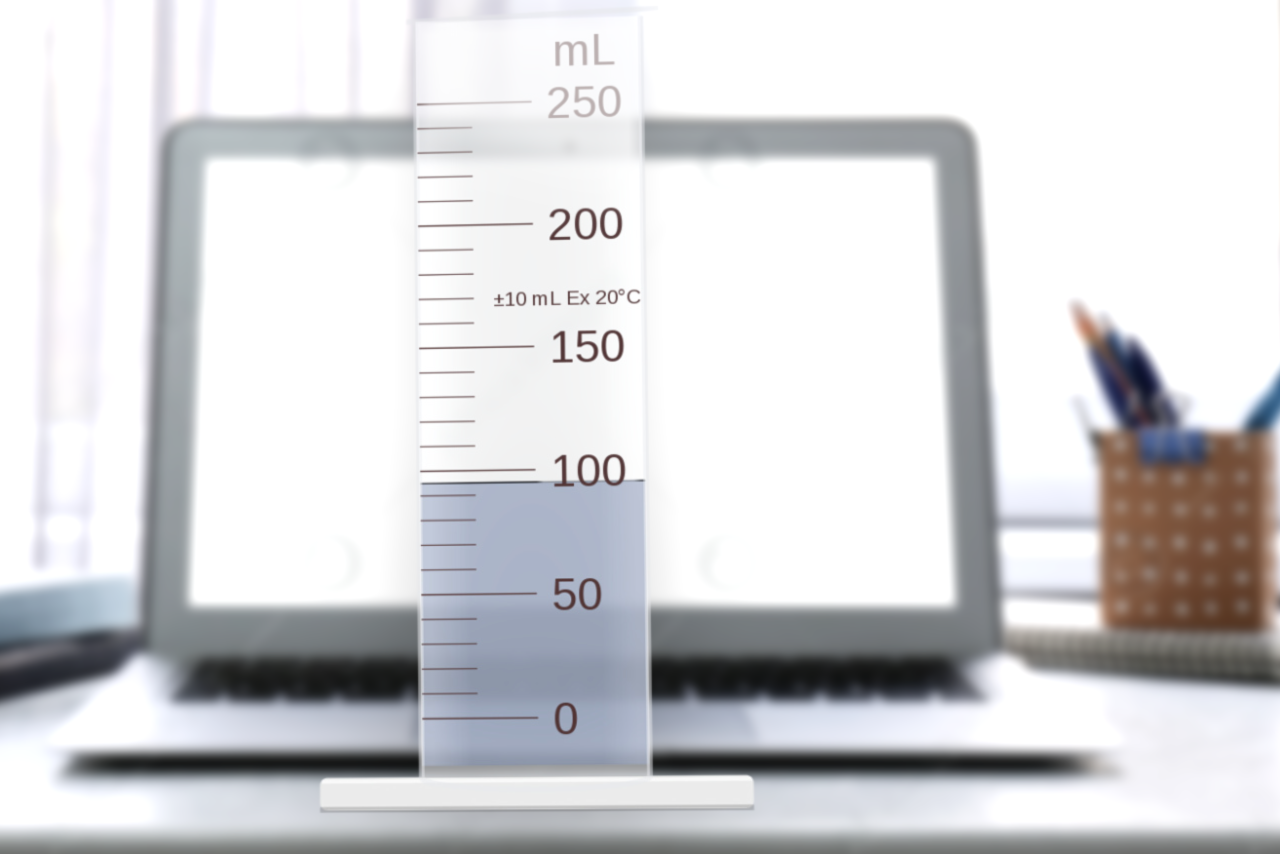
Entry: 95 mL
